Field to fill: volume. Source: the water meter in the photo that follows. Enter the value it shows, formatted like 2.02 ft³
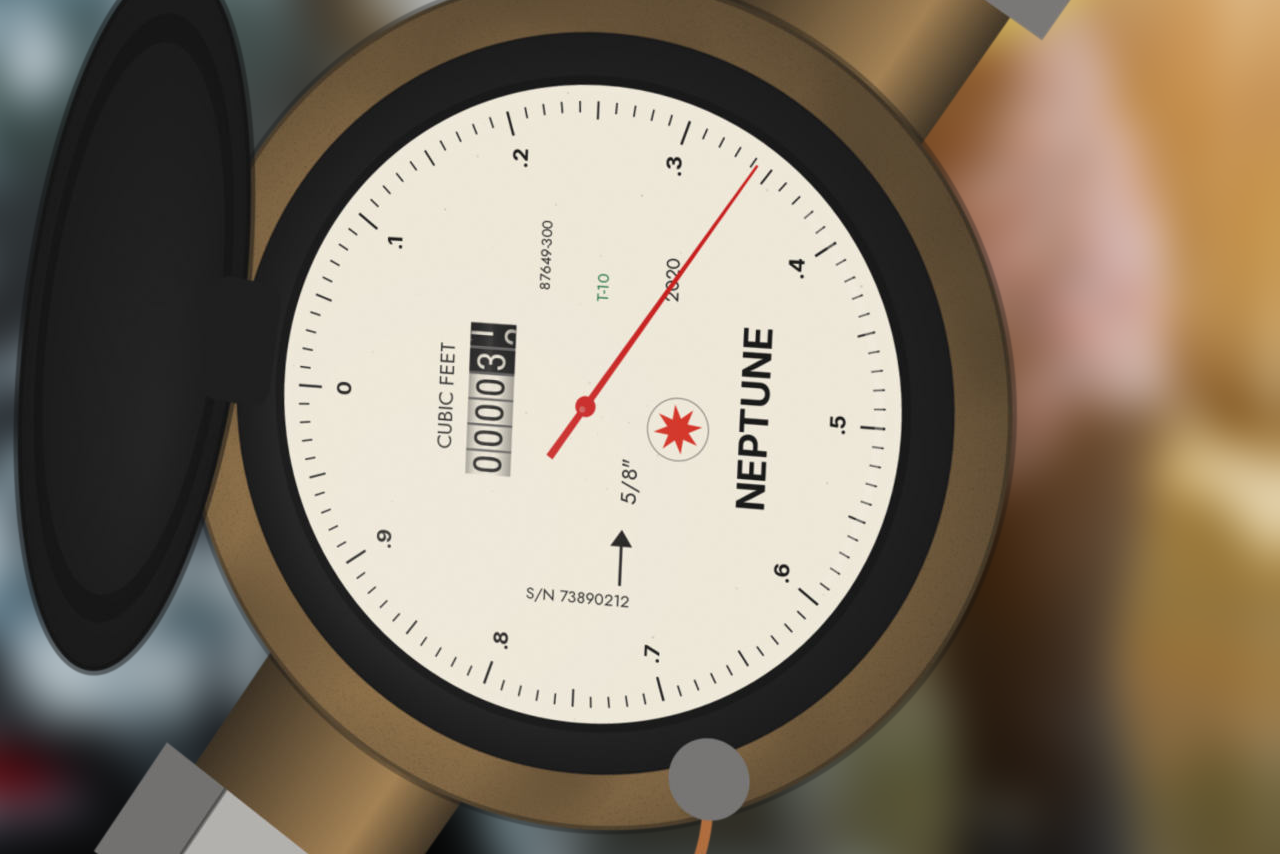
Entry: 31.34 ft³
